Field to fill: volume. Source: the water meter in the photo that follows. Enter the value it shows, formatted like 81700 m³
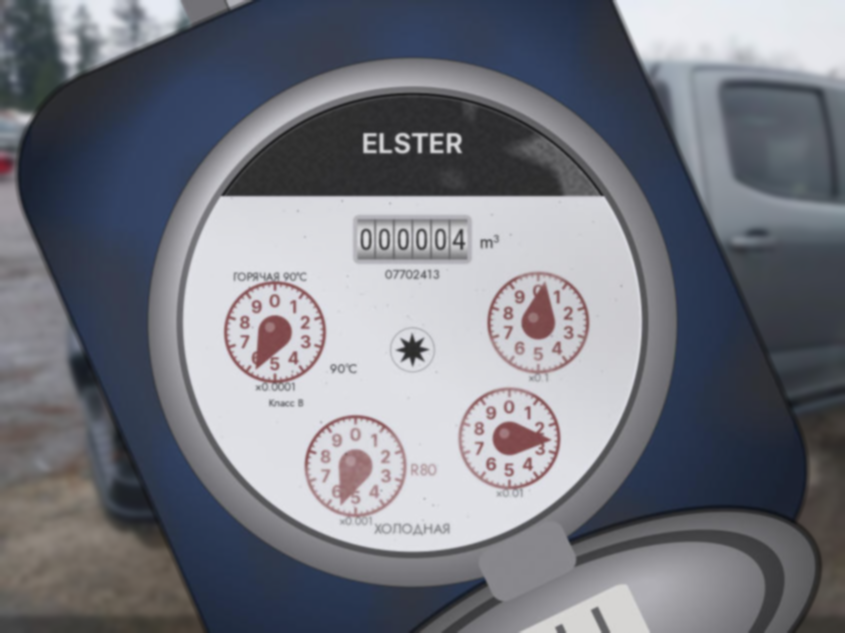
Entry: 4.0255 m³
